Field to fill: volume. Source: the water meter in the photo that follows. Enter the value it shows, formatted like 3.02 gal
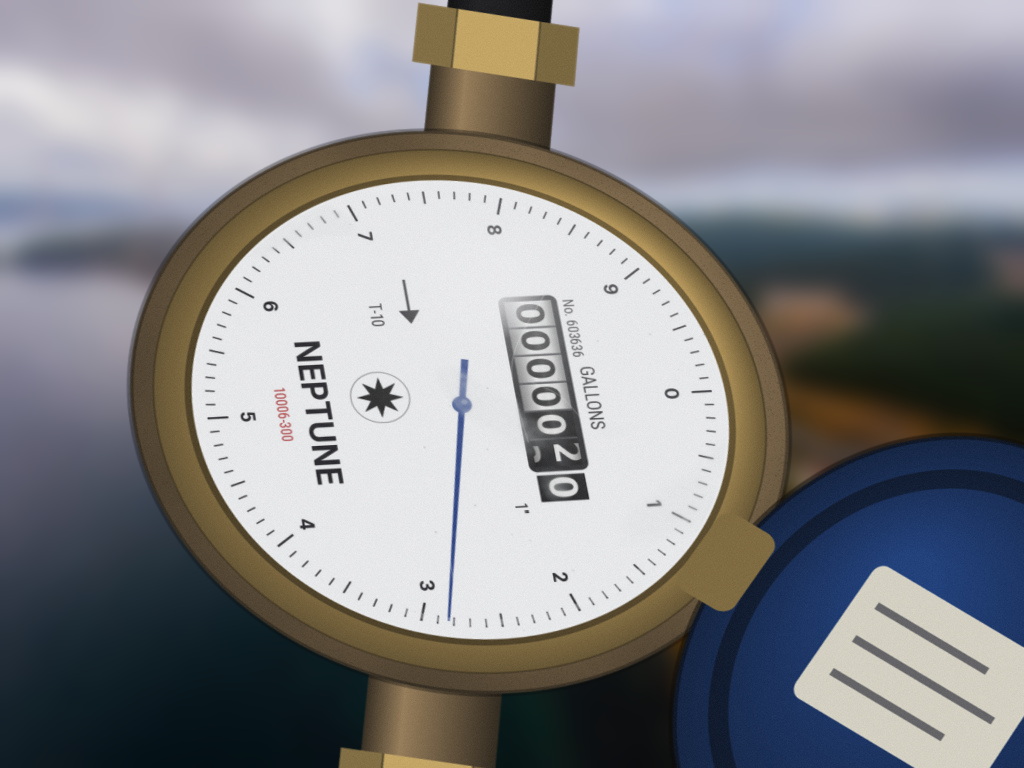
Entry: 22.8 gal
